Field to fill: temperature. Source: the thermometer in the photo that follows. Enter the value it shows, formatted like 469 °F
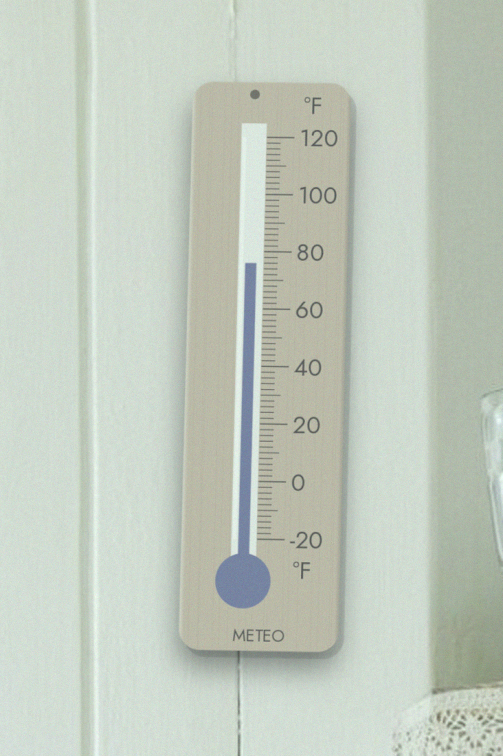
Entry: 76 °F
